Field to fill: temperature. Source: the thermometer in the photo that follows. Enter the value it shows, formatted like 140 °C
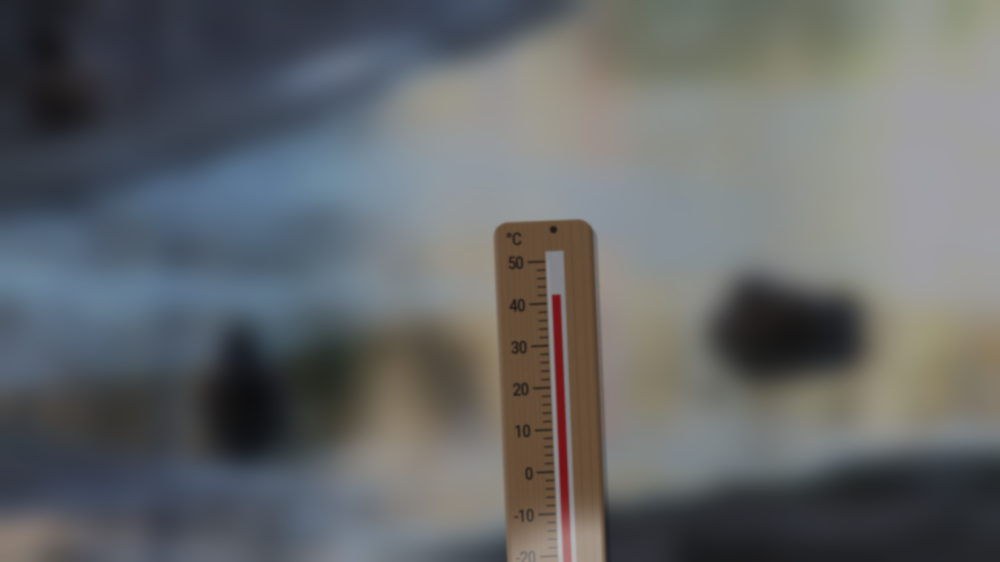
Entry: 42 °C
